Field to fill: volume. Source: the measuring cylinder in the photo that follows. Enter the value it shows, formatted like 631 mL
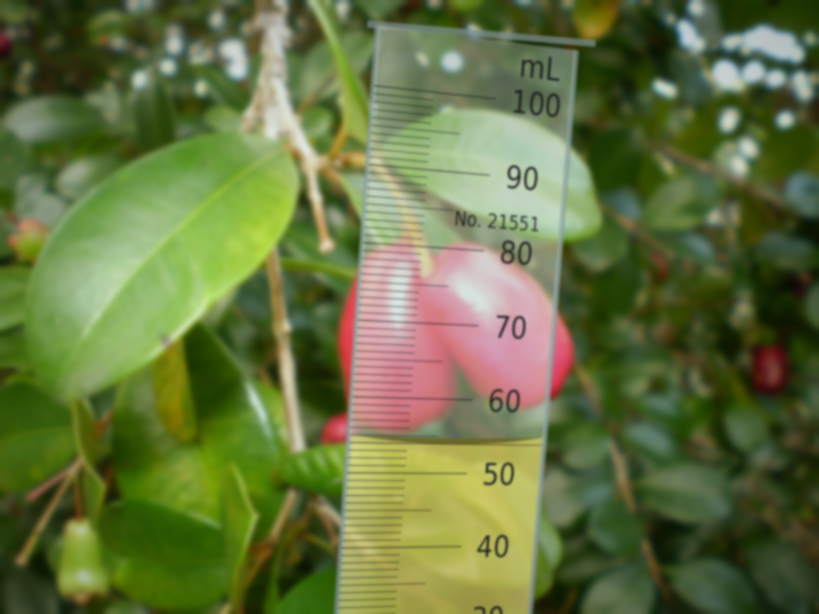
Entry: 54 mL
